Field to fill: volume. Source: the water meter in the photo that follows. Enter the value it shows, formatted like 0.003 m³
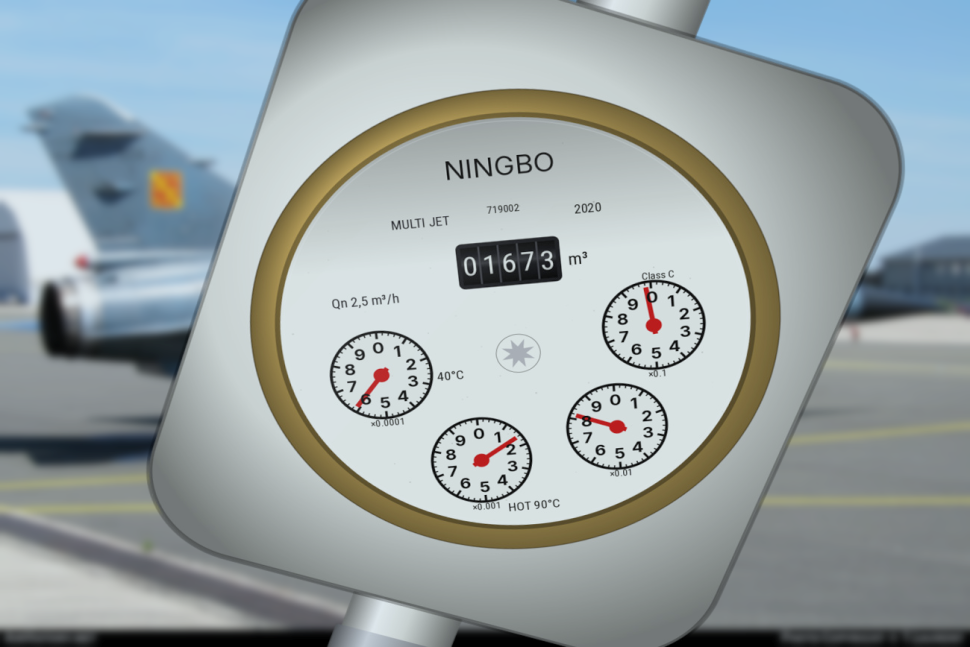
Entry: 1672.9816 m³
